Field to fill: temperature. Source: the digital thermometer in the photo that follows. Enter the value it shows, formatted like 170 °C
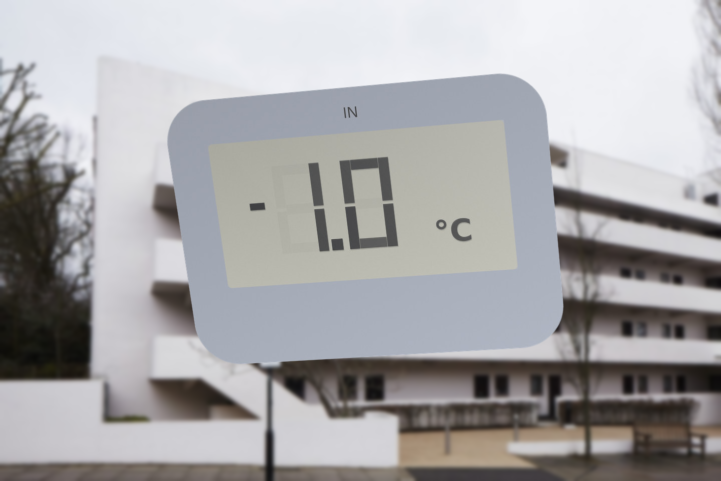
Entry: -1.0 °C
